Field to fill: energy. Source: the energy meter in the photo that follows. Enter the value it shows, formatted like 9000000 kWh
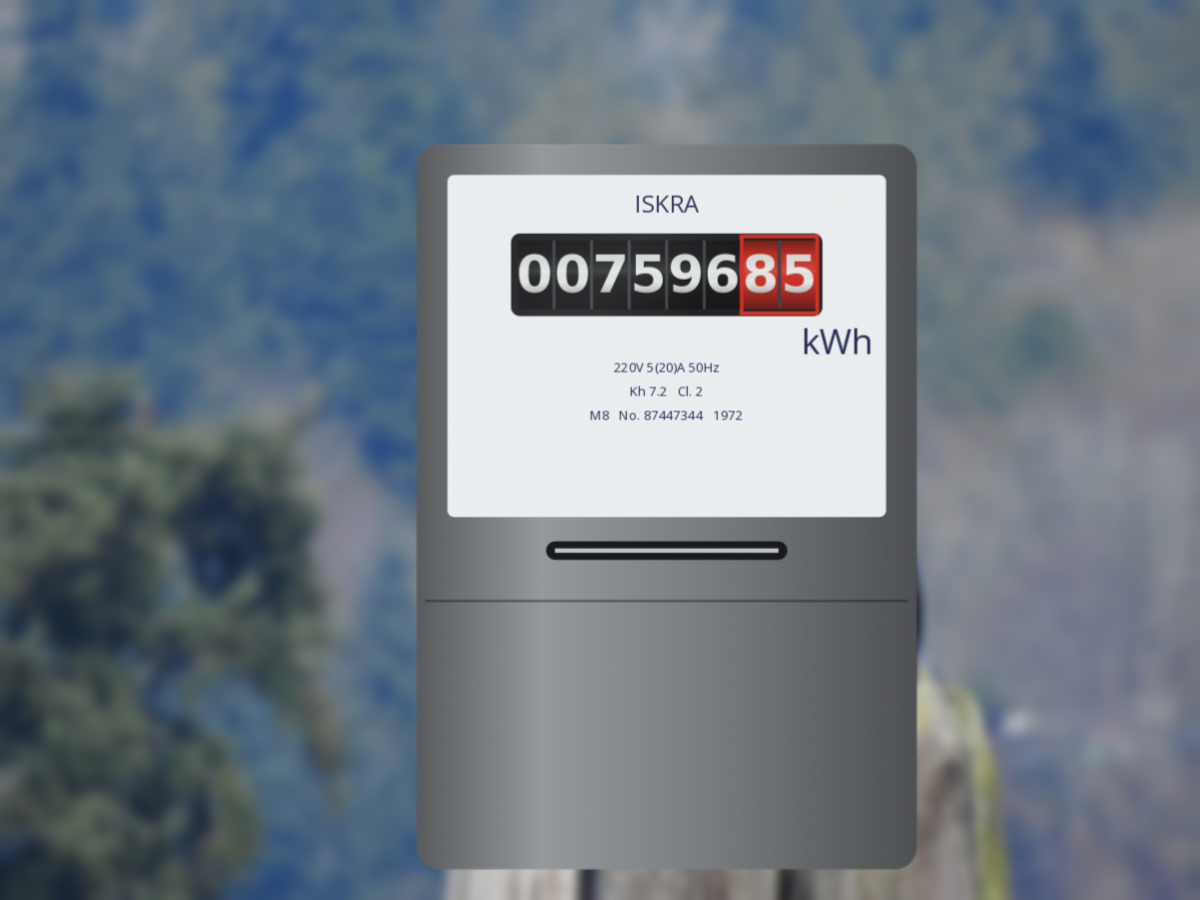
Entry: 7596.85 kWh
